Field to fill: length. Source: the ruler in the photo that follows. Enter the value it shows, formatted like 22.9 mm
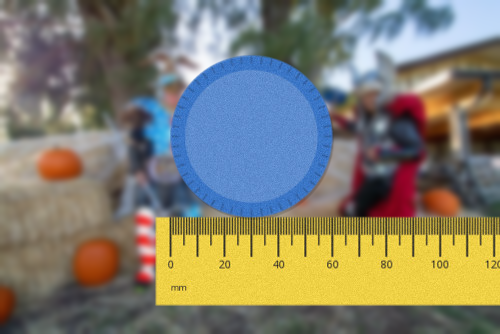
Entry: 60 mm
